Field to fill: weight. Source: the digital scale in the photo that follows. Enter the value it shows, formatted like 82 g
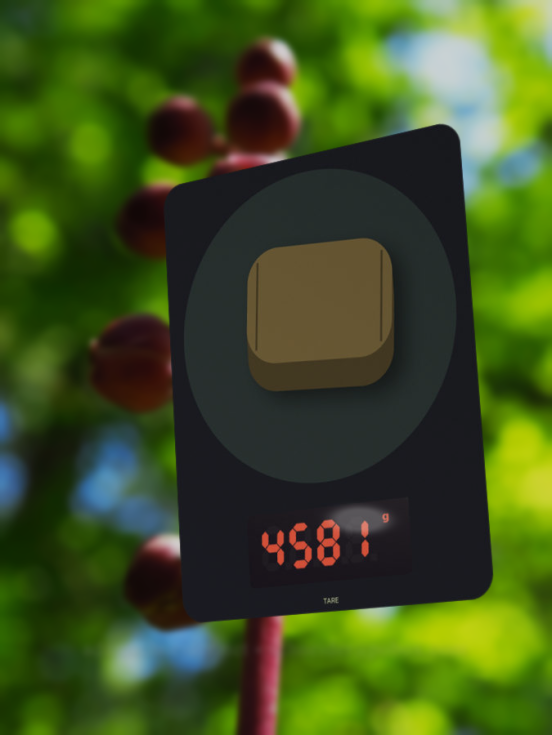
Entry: 4581 g
